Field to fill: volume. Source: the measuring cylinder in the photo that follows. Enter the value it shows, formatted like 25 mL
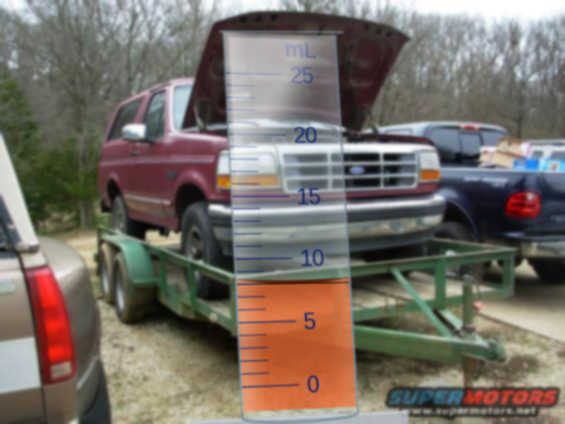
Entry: 8 mL
